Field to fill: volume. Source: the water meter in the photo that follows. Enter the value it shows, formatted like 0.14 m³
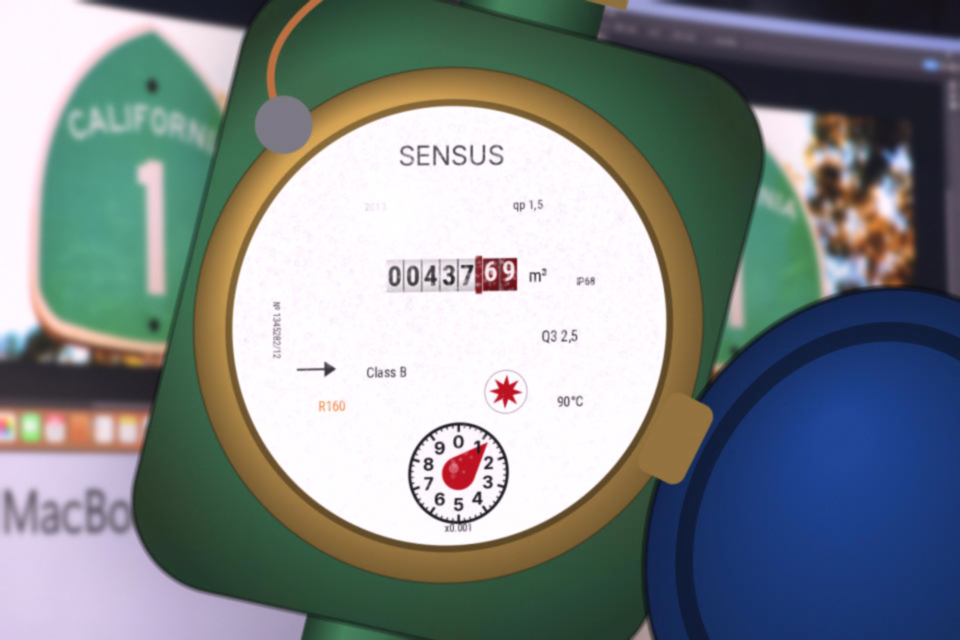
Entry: 437.691 m³
